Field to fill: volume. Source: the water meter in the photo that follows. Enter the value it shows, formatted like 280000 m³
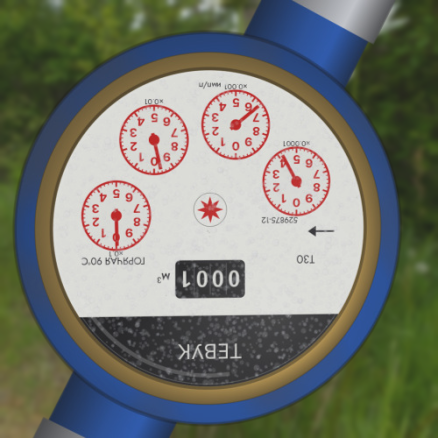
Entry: 0.9964 m³
